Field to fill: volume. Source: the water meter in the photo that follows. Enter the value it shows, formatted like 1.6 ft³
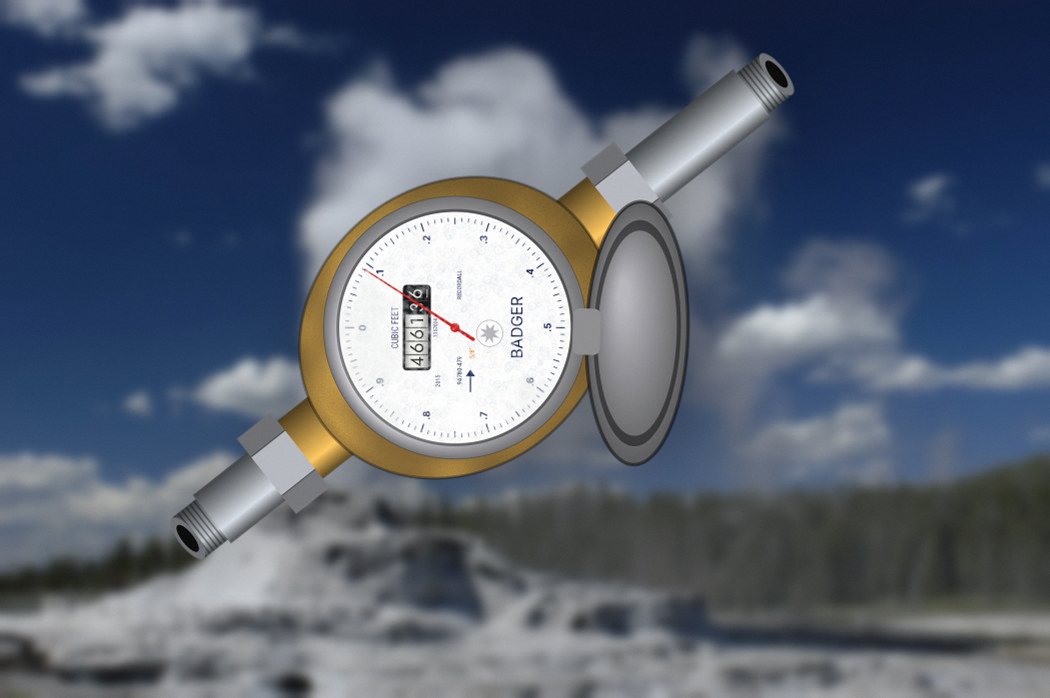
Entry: 466136.09 ft³
